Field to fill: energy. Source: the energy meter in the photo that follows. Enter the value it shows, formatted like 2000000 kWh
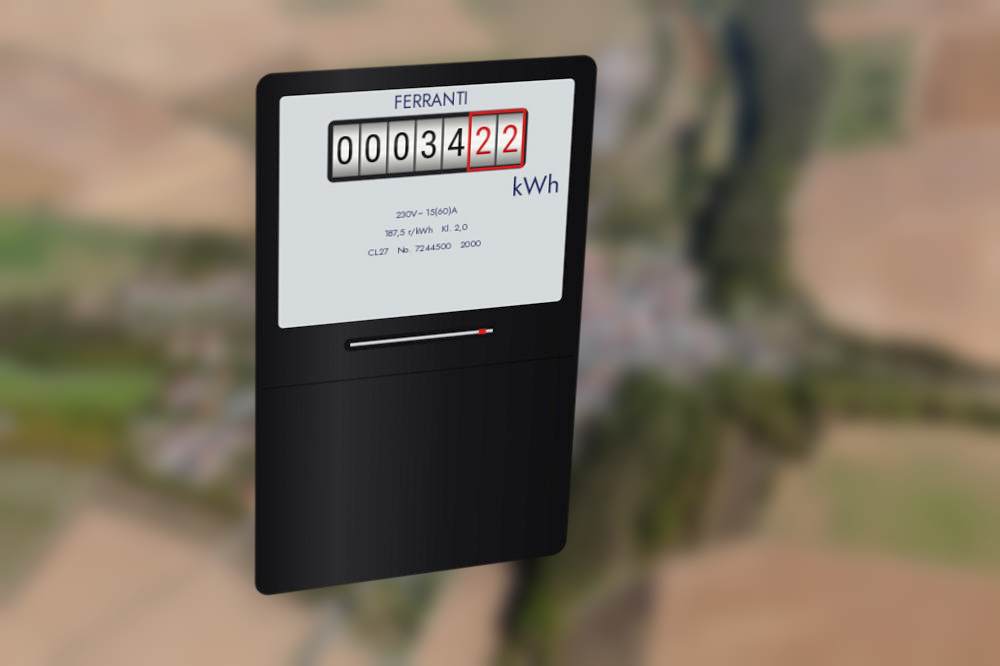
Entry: 34.22 kWh
